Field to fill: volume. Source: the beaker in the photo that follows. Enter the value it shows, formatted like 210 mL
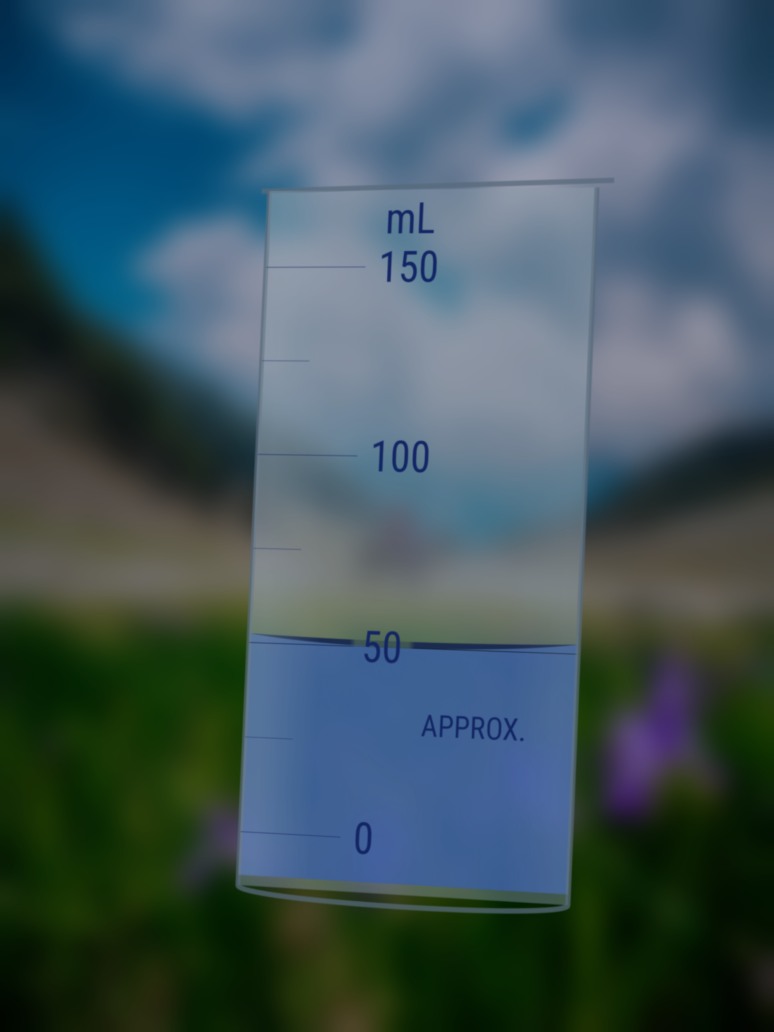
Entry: 50 mL
